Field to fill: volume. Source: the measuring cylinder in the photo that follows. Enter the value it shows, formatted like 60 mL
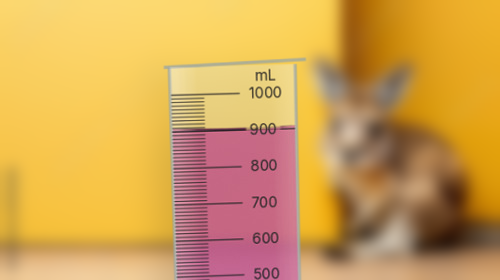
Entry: 900 mL
